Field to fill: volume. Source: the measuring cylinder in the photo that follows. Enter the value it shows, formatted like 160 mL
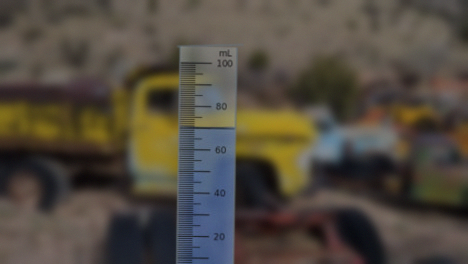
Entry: 70 mL
